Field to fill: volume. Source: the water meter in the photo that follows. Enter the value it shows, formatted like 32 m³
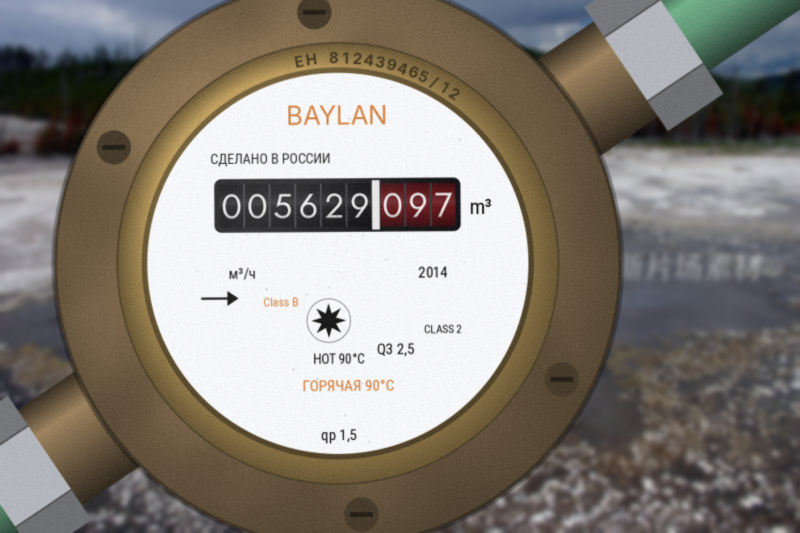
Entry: 5629.097 m³
